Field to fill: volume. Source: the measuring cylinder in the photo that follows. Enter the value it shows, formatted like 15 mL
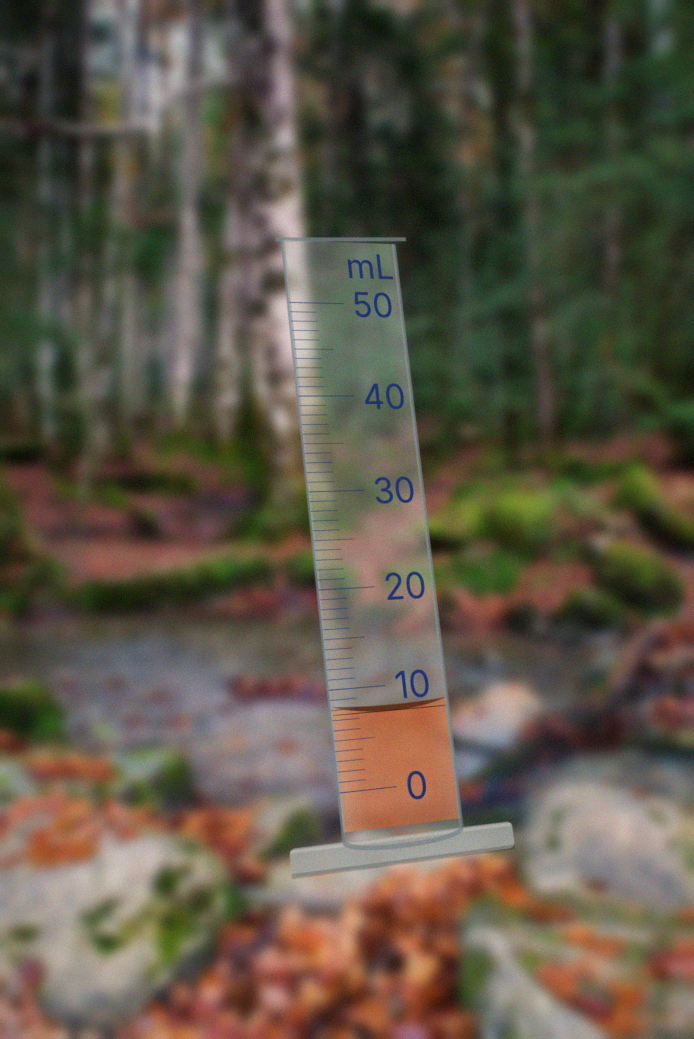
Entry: 7.5 mL
